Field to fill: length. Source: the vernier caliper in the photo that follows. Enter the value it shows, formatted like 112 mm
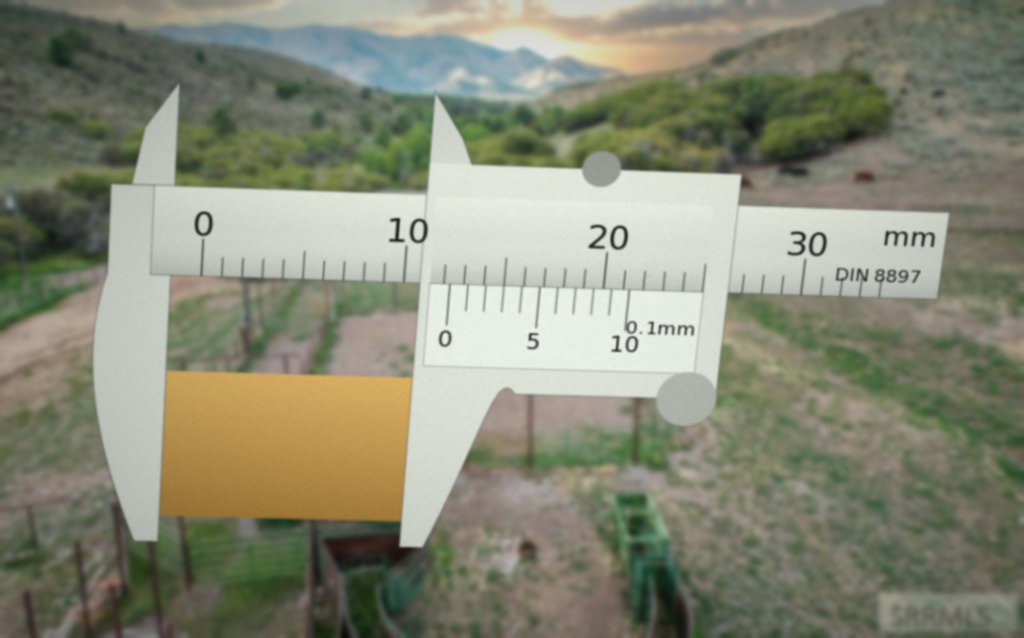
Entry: 12.3 mm
